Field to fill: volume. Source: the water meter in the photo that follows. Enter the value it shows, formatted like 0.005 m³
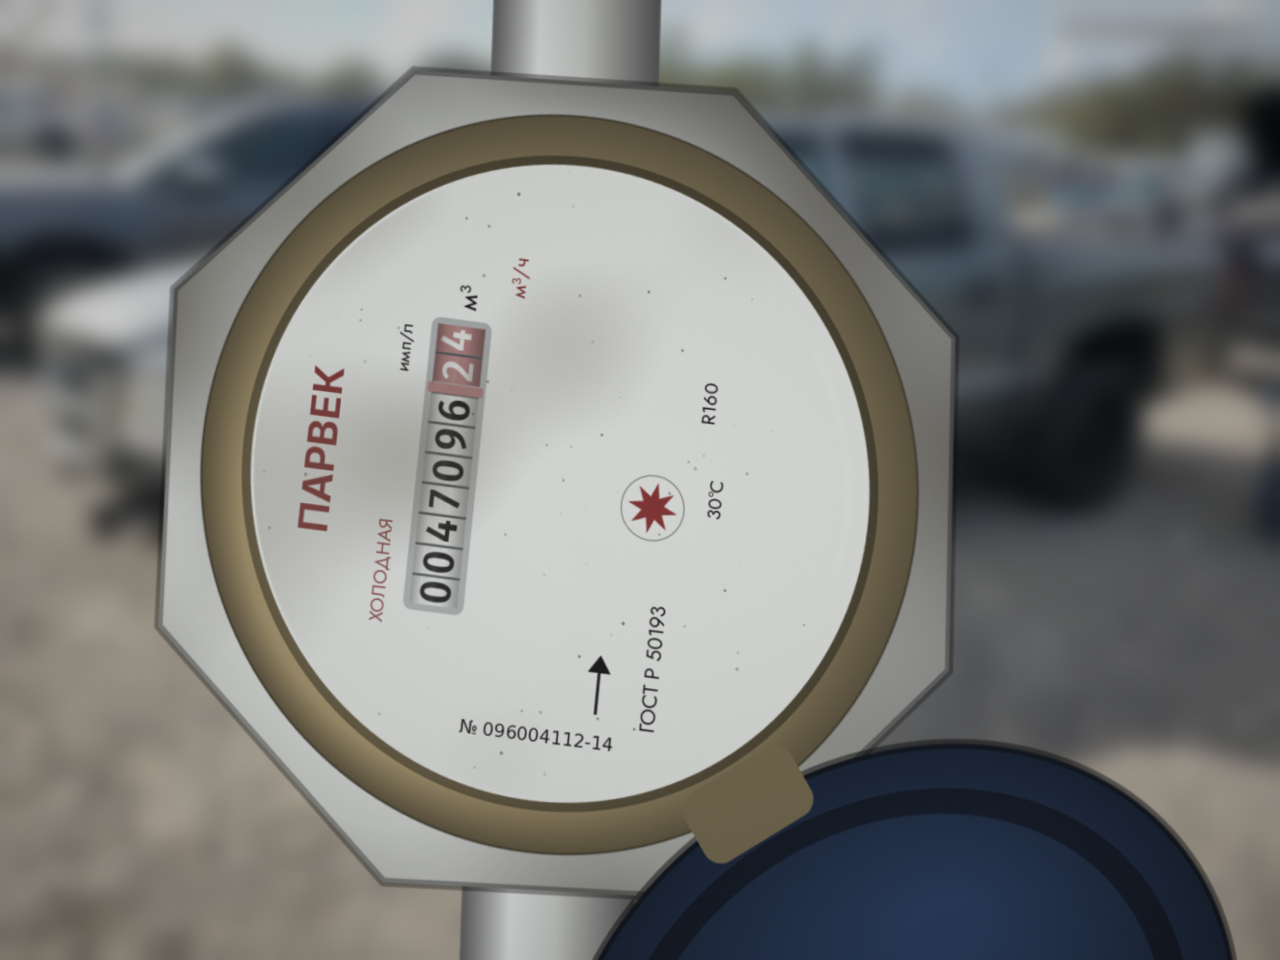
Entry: 47096.24 m³
